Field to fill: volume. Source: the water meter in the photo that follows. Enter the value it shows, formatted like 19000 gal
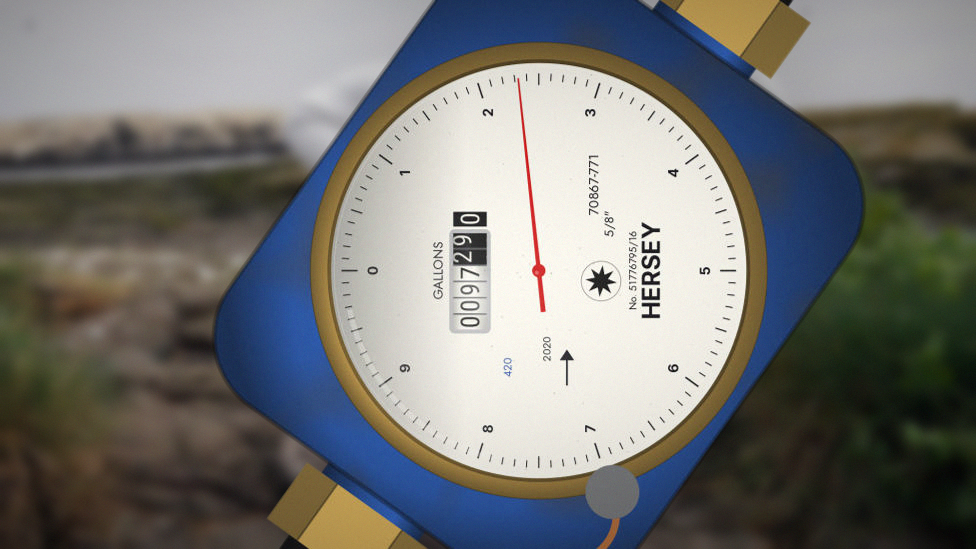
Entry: 97292.3 gal
